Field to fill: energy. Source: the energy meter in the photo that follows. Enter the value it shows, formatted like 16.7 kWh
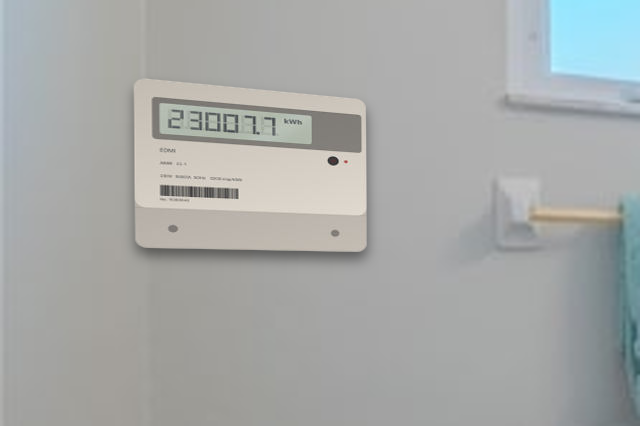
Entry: 23007.7 kWh
